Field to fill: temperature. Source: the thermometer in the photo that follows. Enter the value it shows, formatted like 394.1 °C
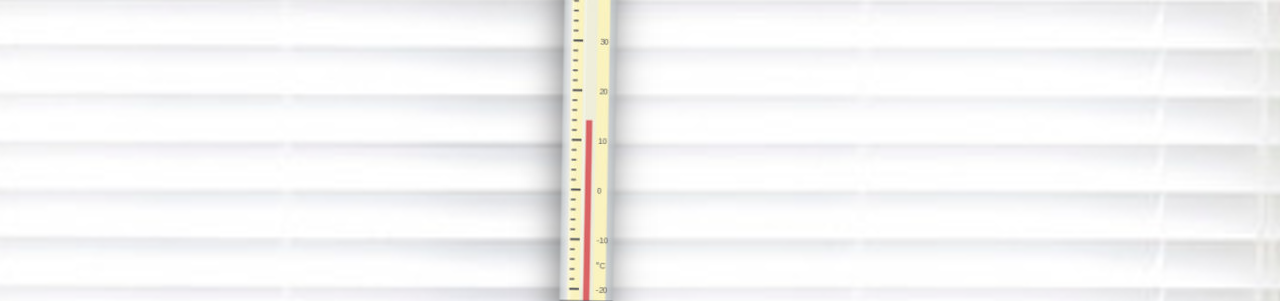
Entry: 14 °C
